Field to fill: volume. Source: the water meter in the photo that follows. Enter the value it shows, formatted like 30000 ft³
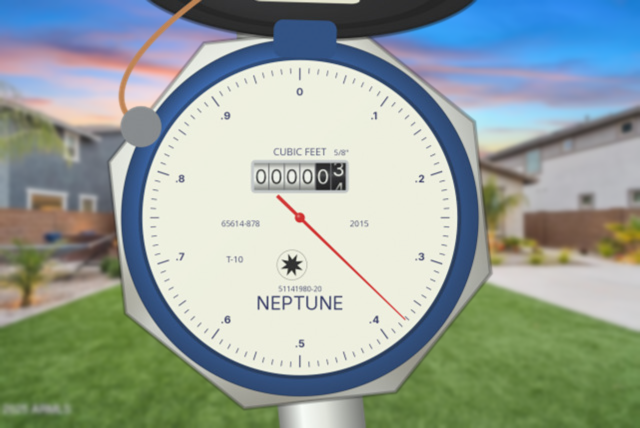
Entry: 3.37 ft³
